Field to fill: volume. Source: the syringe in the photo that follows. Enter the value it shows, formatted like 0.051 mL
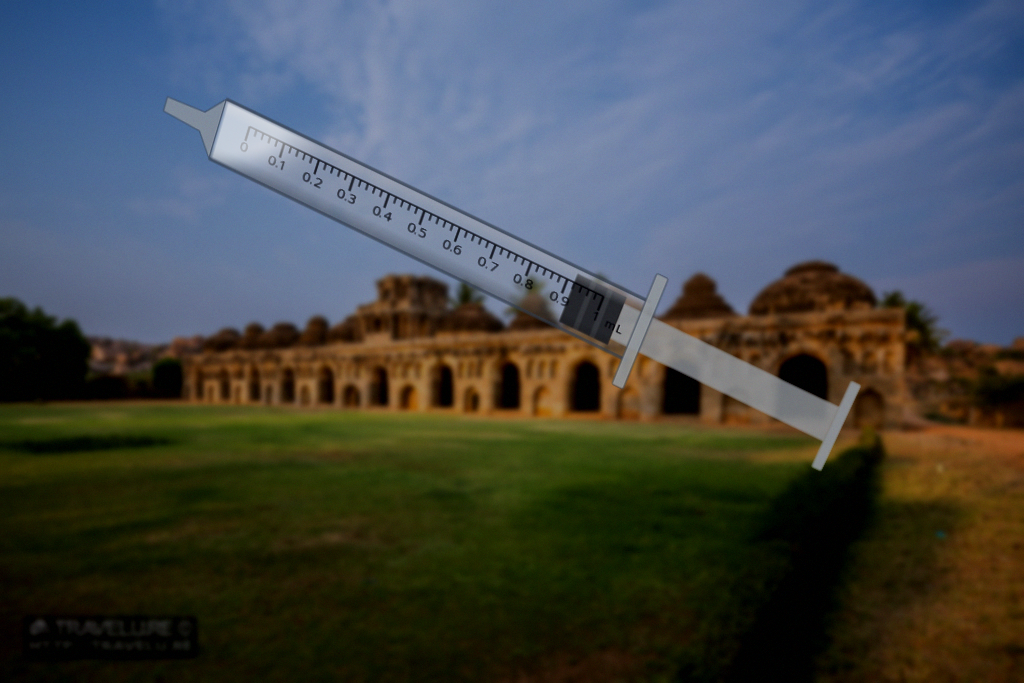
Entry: 0.92 mL
